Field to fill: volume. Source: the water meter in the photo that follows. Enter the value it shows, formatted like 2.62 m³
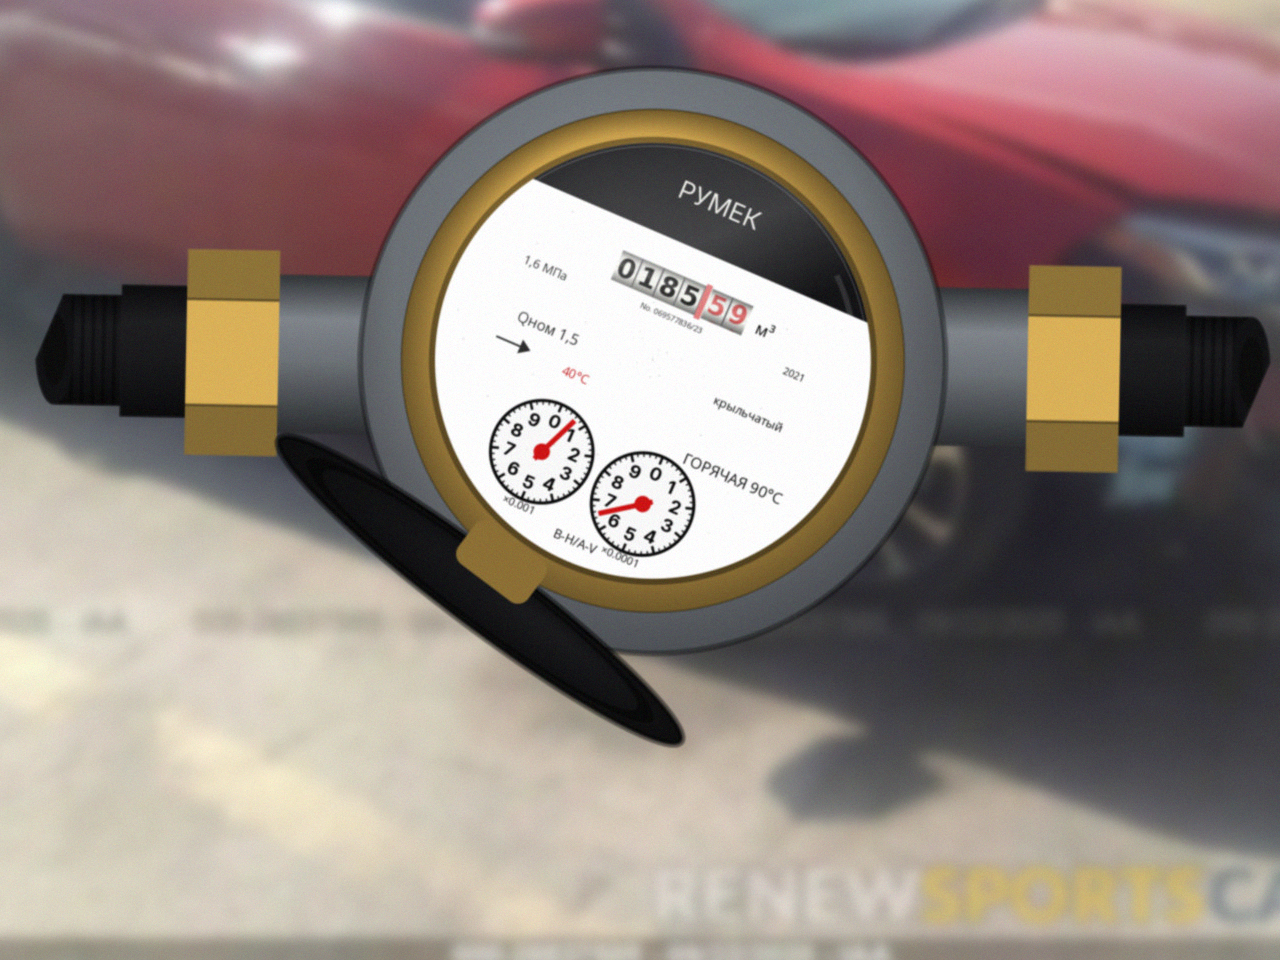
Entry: 185.5906 m³
